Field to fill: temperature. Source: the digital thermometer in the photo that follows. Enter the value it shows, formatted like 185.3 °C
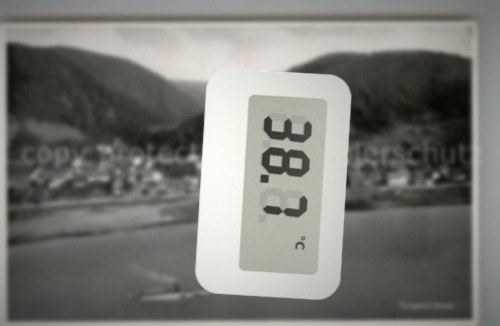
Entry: 38.7 °C
